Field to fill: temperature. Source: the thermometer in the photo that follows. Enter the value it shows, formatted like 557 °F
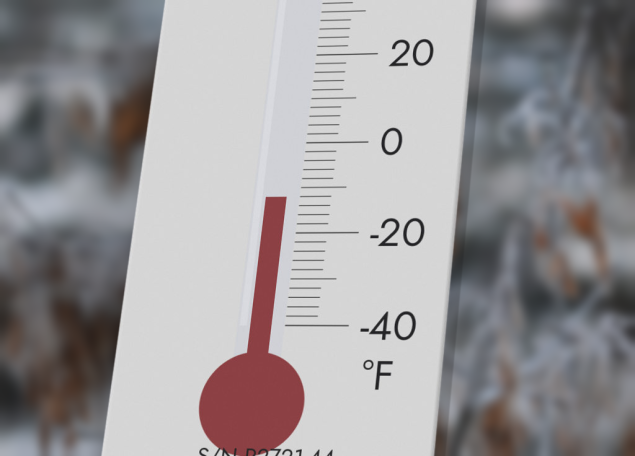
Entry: -12 °F
